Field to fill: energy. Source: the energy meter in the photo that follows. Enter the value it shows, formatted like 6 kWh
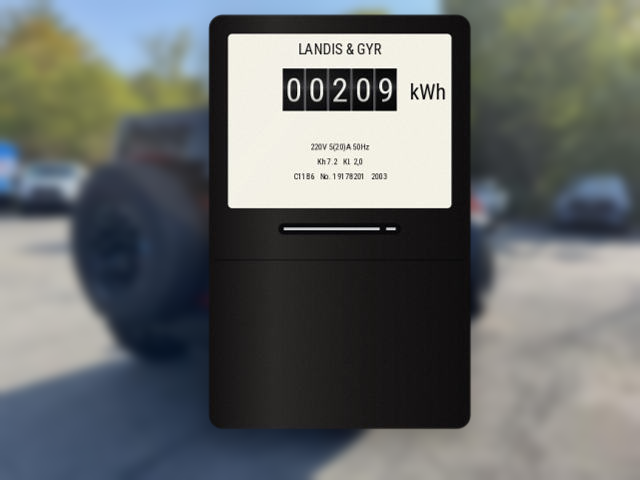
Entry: 209 kWh
